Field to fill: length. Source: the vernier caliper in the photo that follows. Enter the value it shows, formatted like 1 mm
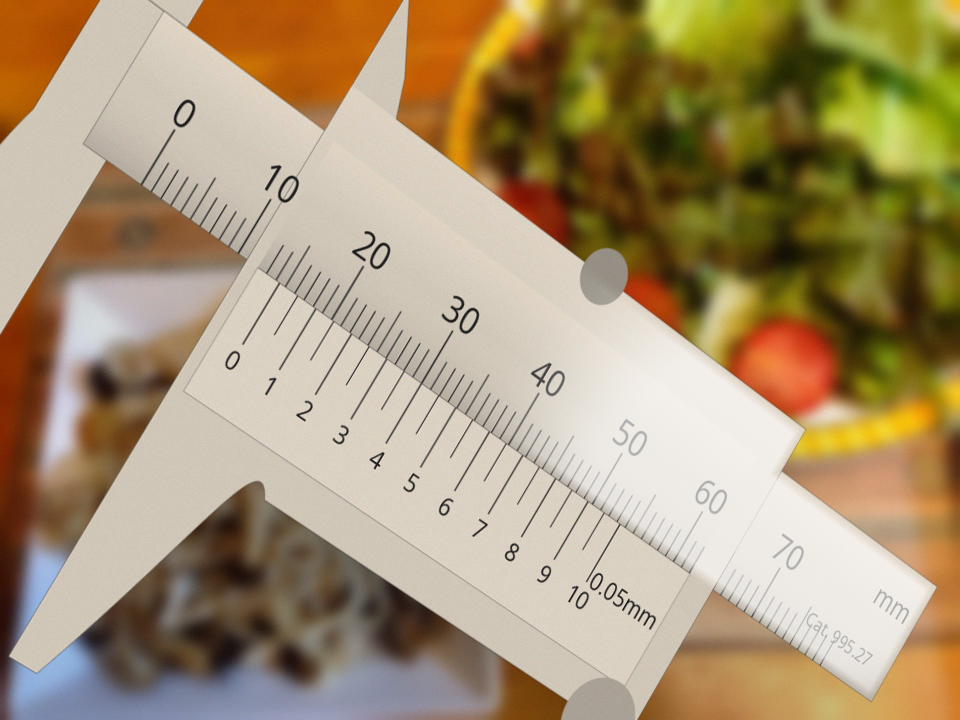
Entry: 14.4 mm
